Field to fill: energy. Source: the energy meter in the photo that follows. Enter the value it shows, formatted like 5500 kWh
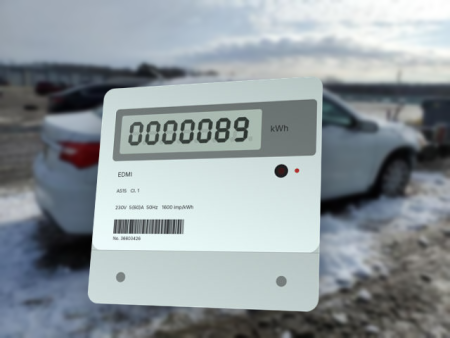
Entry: 89 kWh
